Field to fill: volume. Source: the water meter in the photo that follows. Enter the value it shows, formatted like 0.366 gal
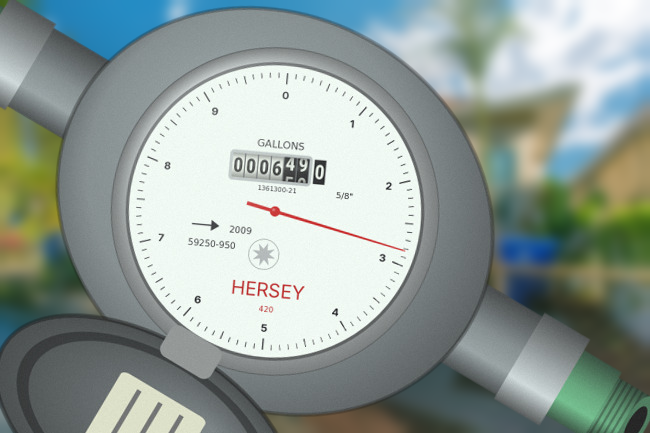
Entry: 6492.8 gal
